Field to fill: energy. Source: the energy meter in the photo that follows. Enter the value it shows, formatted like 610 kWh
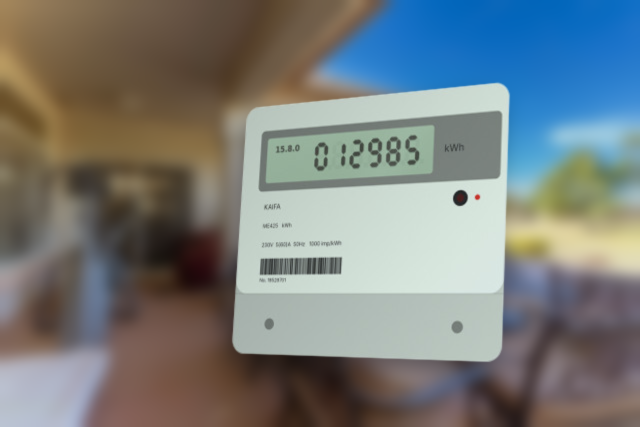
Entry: 12985 kWh
